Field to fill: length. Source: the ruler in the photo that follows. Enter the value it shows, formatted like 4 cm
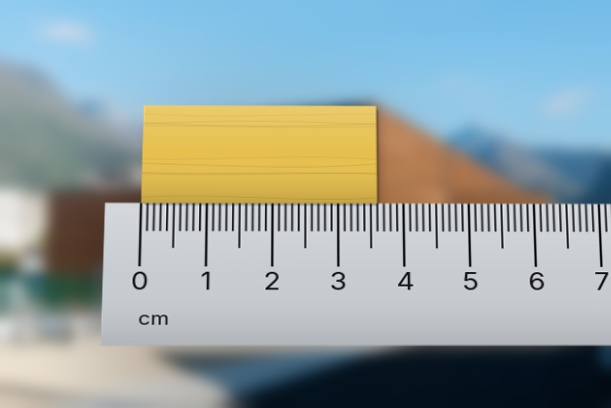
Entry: 3.6 cm
